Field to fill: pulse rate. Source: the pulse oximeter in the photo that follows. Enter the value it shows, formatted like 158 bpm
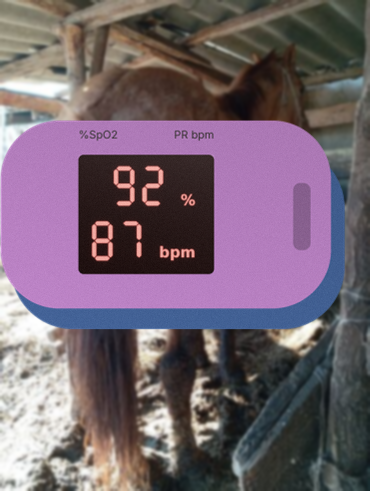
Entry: 87 bpm
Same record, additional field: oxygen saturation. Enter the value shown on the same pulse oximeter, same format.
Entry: 92 %
